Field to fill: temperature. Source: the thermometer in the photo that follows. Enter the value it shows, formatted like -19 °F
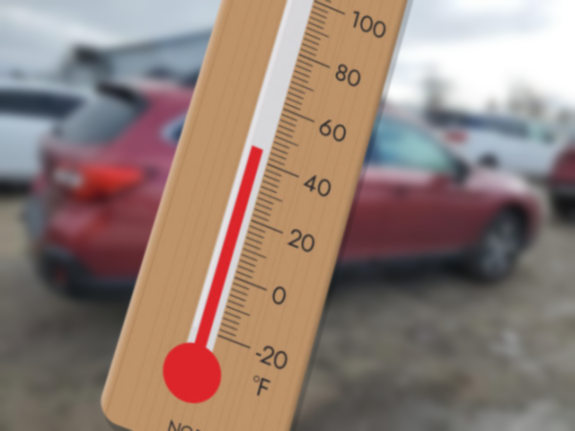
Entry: 44 °F
